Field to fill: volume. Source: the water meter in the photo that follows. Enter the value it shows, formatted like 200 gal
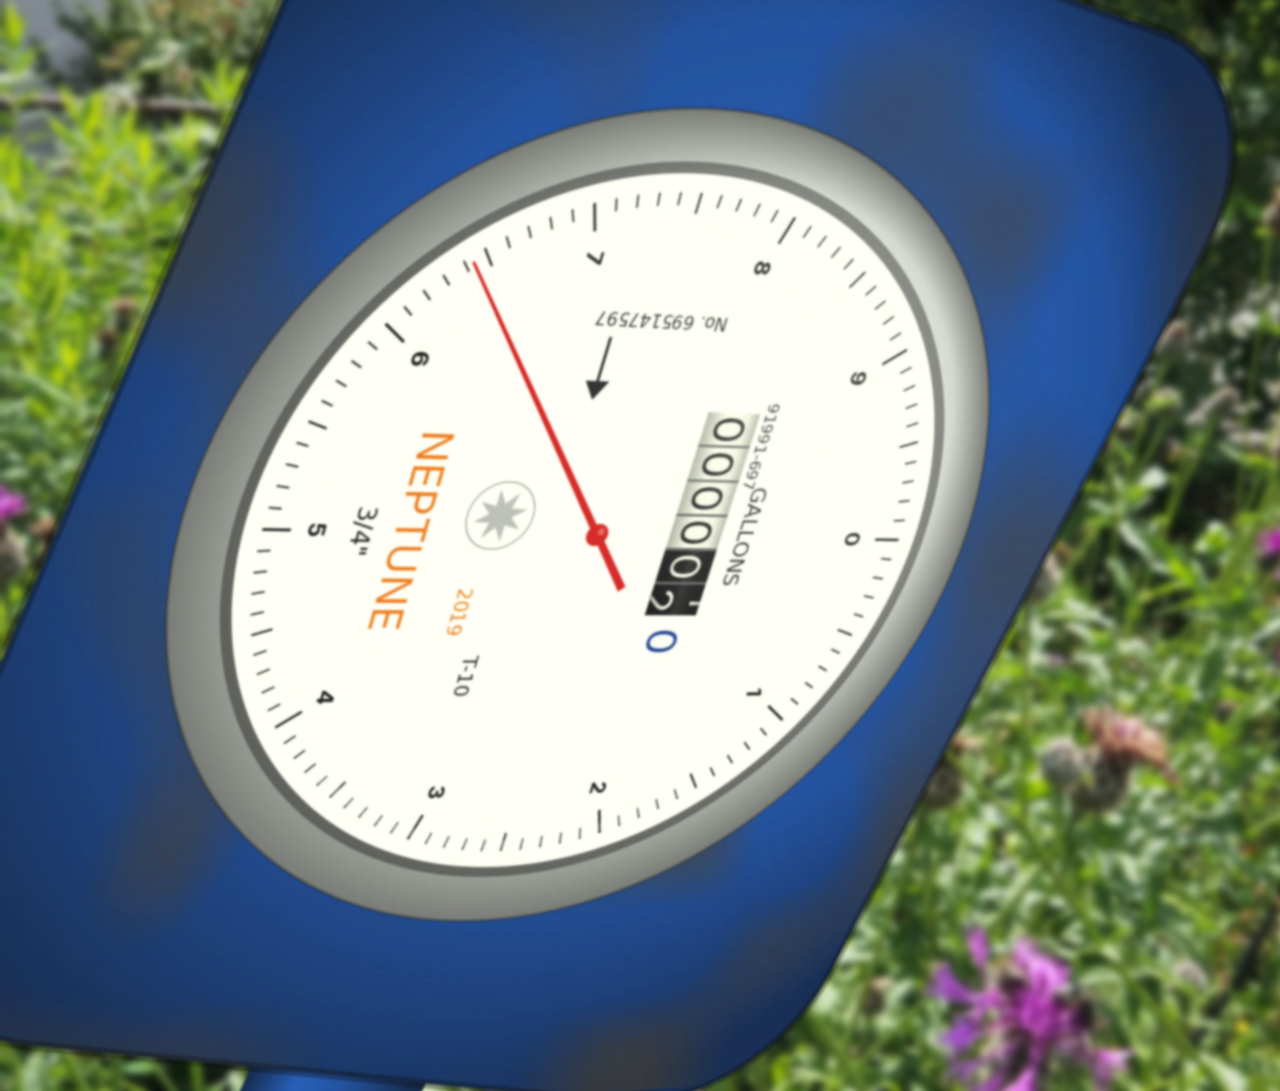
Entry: 16.4 gal
